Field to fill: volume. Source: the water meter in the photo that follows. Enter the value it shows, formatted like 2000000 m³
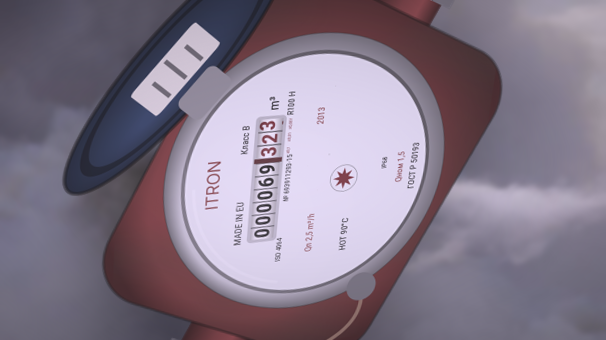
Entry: 69.323 m³
